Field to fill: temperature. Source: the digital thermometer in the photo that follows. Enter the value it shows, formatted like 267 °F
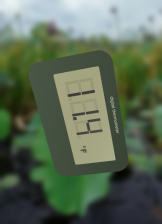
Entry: 11.4 °F
